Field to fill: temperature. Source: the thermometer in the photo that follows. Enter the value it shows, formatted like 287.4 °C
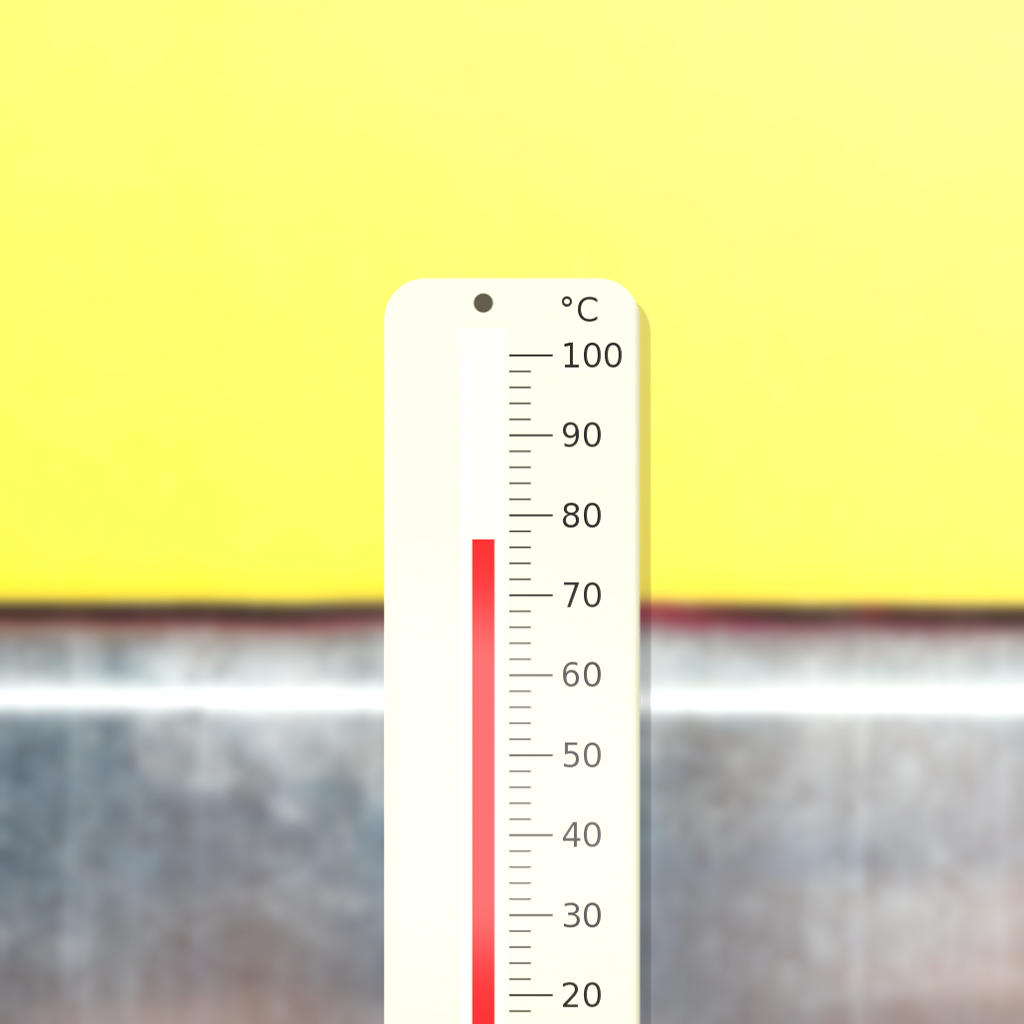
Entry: 77 °C
